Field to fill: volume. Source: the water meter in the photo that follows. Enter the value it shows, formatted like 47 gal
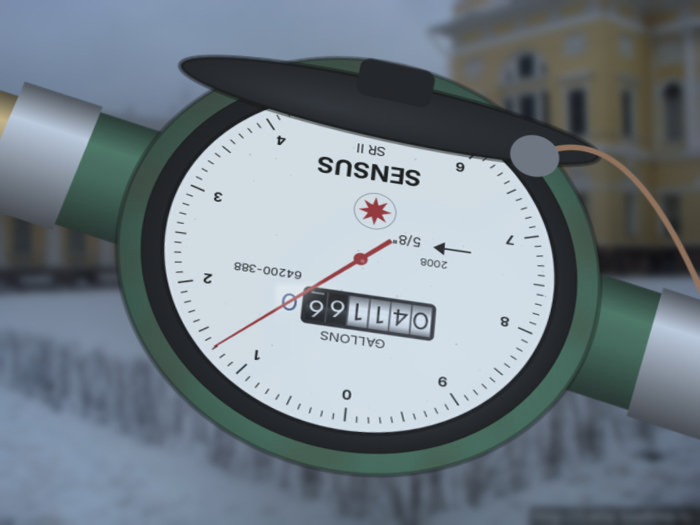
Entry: 411661.3 gal
